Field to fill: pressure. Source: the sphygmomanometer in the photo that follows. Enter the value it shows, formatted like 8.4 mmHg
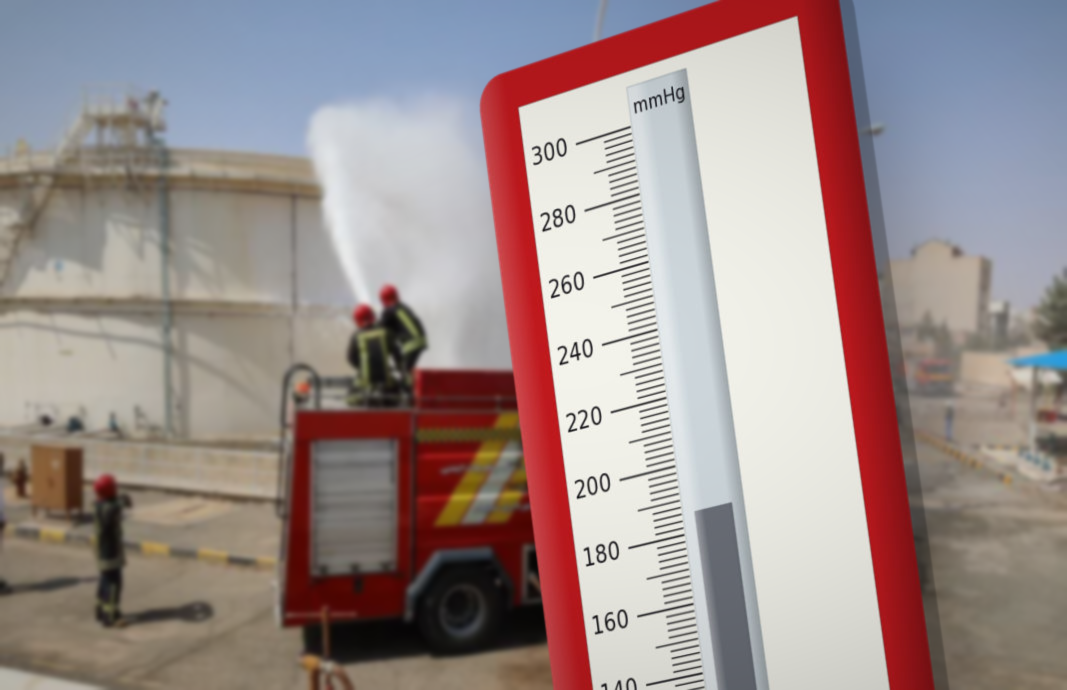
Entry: 186 mmHg
